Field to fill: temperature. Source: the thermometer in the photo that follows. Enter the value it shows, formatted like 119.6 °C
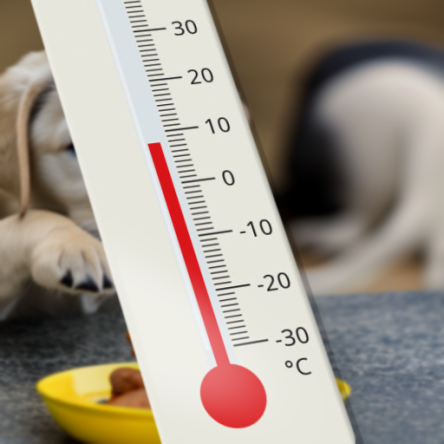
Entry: 8 °C
